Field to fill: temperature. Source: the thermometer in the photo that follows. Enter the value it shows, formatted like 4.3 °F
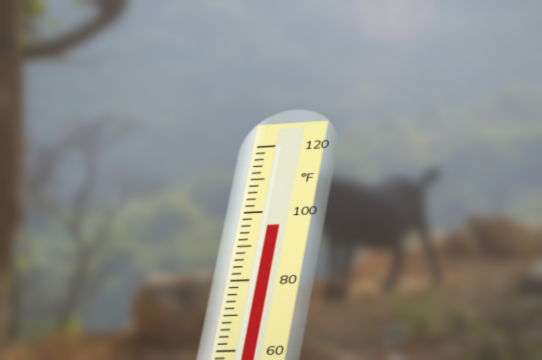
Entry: 96 °F
